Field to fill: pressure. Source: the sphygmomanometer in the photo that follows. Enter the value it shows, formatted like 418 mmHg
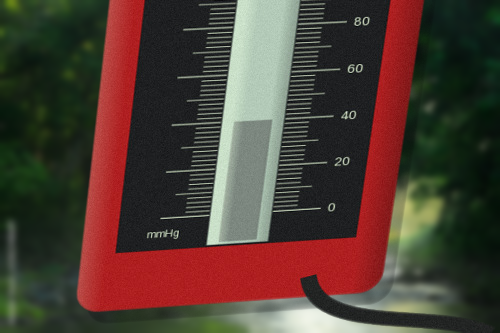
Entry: 40 mmHg
